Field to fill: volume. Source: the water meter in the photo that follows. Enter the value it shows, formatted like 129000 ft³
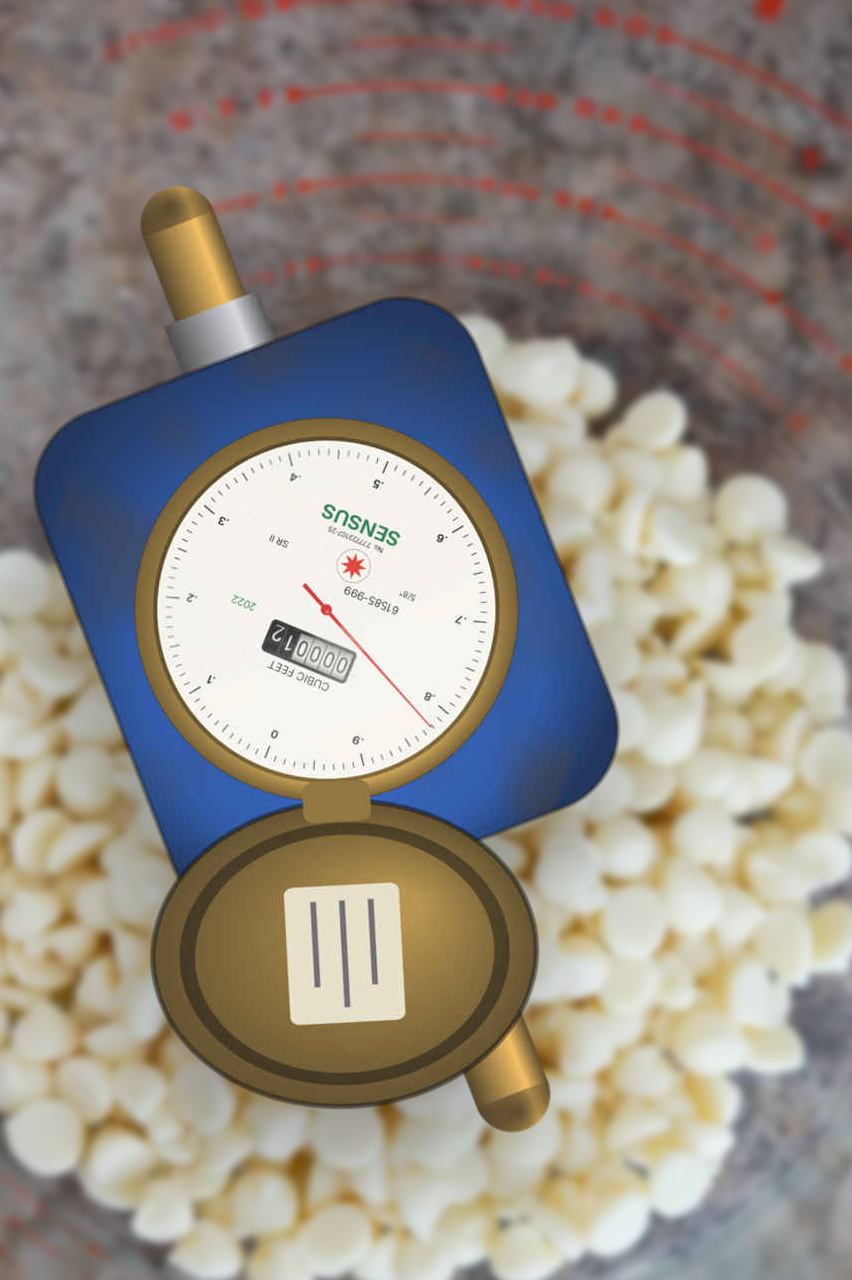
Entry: 11.82 ft³
